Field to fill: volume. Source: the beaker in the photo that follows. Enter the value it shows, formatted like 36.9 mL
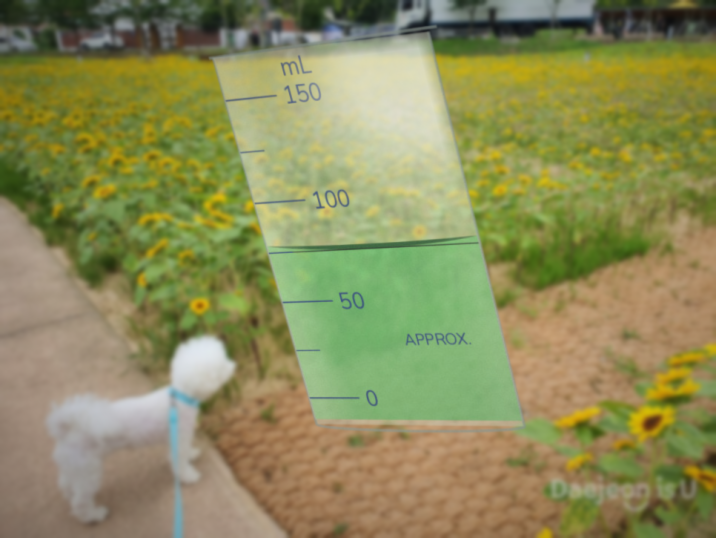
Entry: 75 mL
